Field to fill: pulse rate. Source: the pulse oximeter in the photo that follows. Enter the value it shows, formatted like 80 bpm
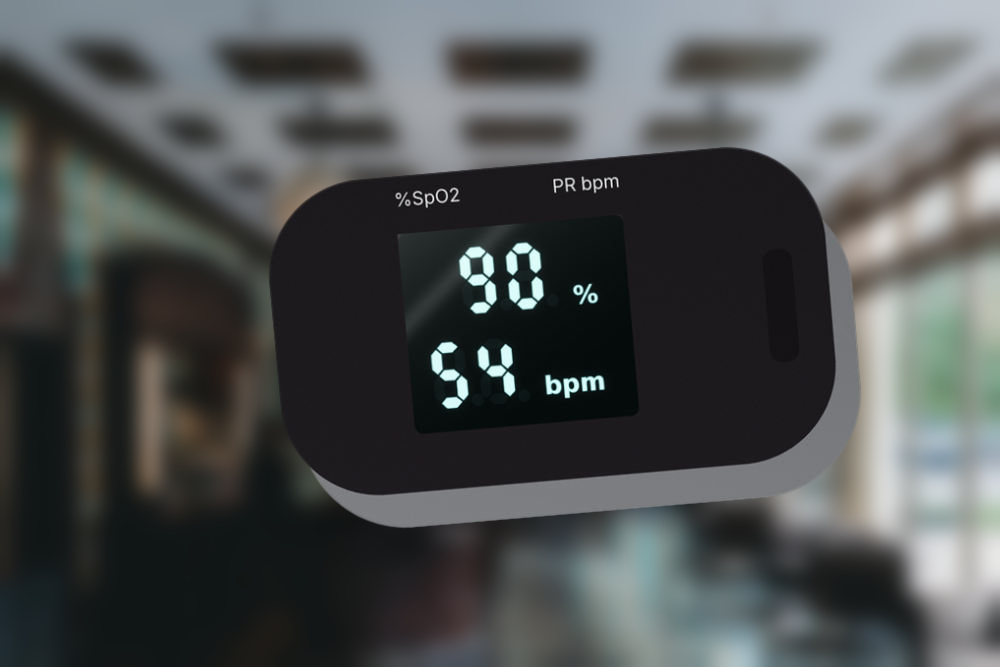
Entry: 54 bpm
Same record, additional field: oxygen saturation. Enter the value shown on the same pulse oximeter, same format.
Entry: 90 %
